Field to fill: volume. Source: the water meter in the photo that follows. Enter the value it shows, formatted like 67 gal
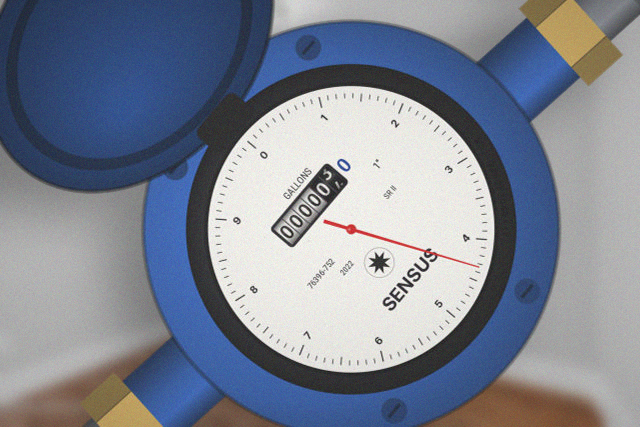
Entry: 34.3 gal
